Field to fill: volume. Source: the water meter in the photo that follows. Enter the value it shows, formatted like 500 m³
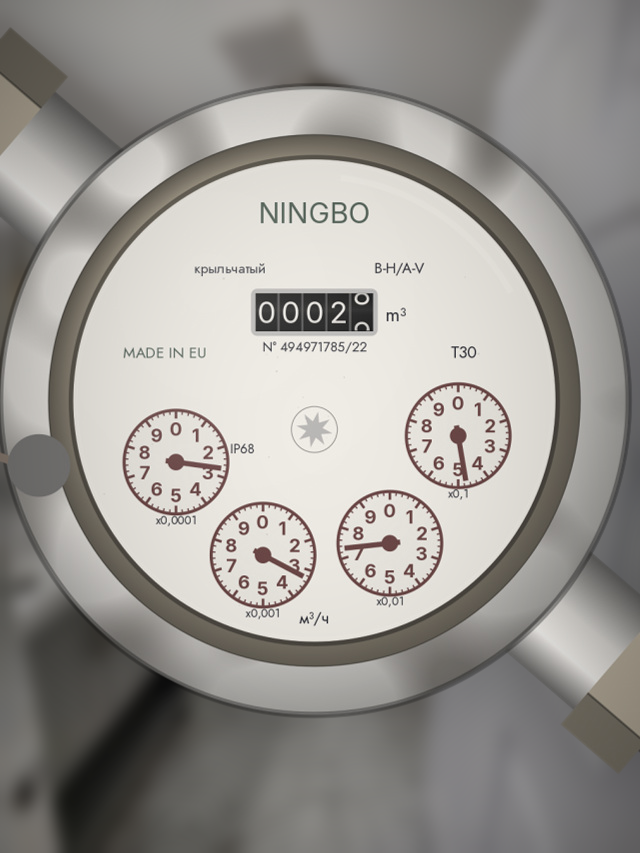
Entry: 28.4732 m³
